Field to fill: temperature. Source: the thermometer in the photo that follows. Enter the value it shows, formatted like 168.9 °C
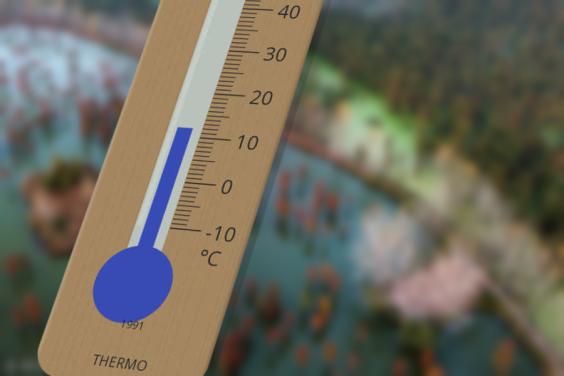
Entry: 12 °C
